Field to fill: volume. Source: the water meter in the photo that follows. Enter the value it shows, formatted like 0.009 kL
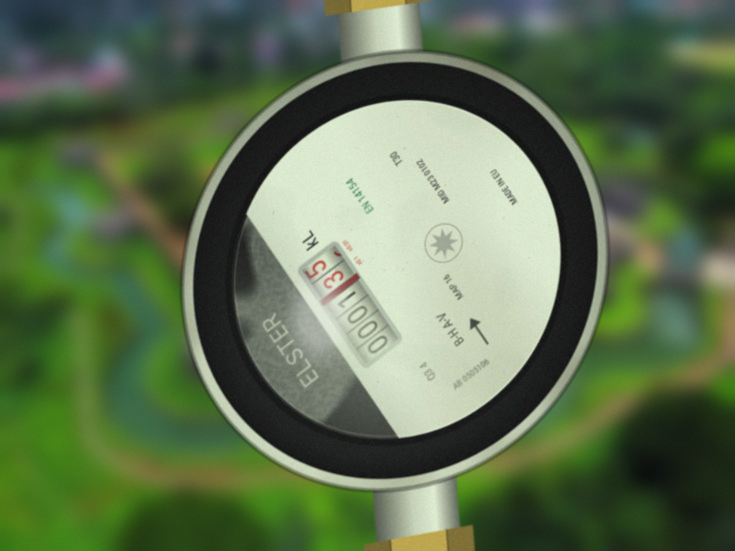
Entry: 1.35 kL
